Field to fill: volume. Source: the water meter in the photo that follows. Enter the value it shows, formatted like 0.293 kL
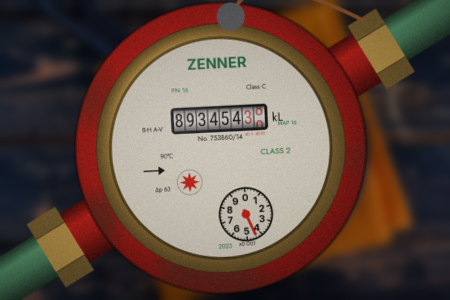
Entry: 893454.384 kL
